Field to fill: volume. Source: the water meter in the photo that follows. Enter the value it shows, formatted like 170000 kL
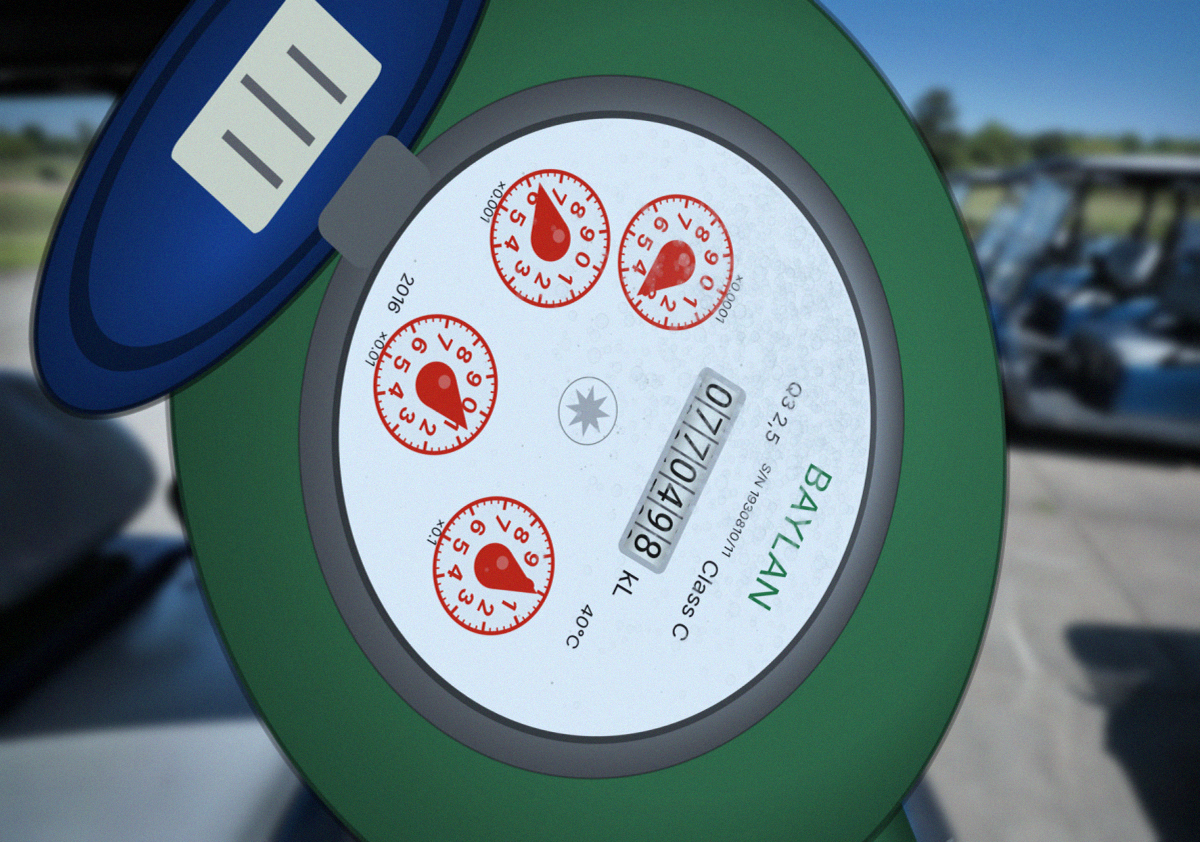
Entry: 770498.0063 kL
